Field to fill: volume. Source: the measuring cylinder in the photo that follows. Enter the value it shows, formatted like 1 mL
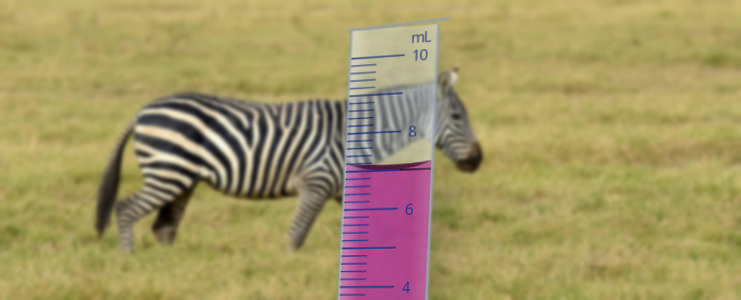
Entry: 7 mL
